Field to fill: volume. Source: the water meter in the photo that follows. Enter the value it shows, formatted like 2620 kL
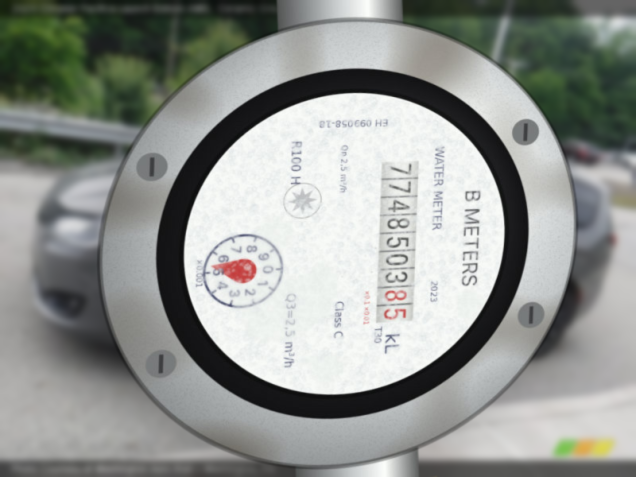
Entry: 7748503.855 kL
